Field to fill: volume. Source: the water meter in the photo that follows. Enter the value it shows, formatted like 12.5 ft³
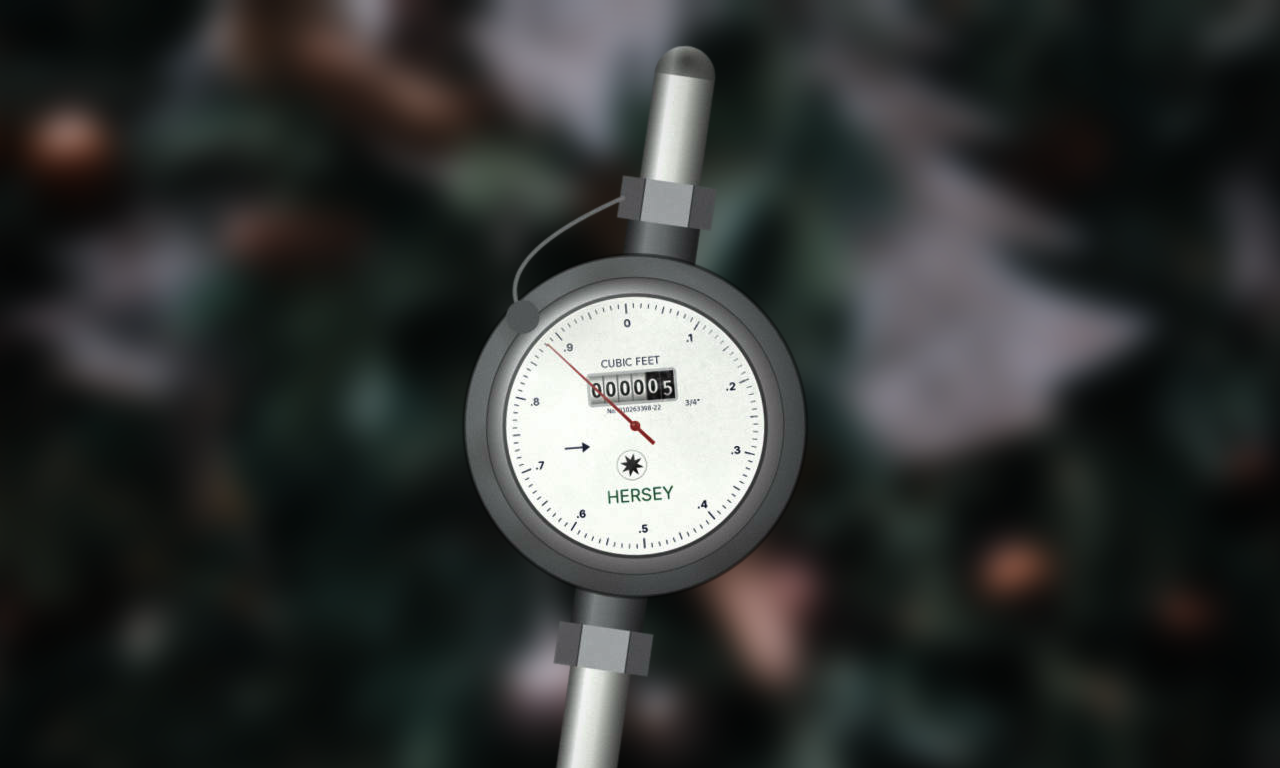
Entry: 4.88 ft³
